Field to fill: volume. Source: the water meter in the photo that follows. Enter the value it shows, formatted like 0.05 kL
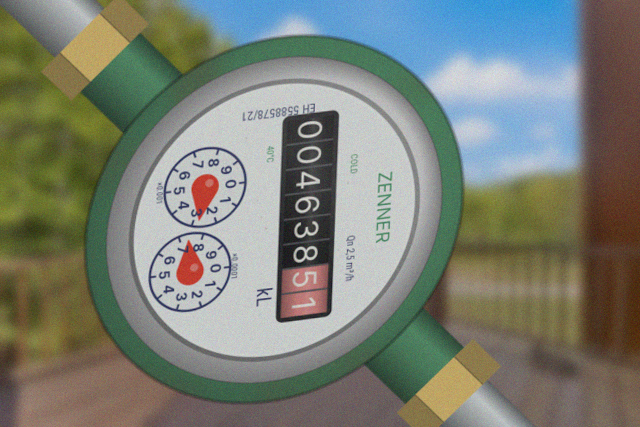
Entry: 4638.5127 kL
